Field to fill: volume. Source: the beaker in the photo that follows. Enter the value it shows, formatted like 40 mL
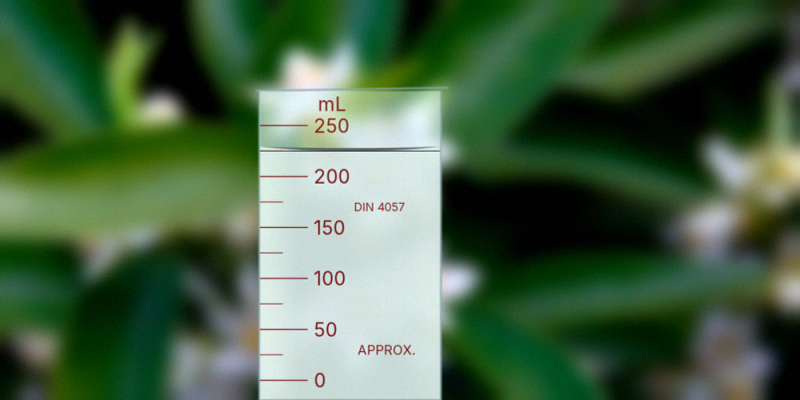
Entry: 225 mL
